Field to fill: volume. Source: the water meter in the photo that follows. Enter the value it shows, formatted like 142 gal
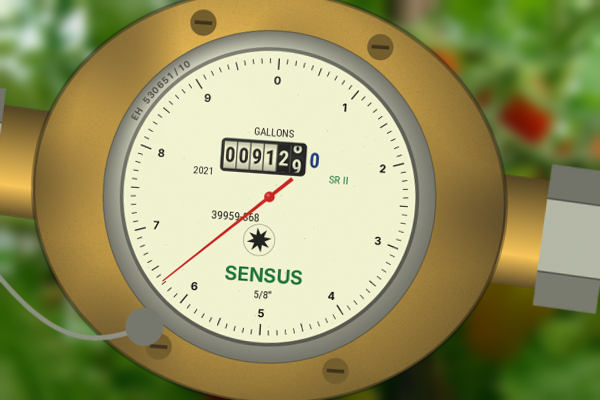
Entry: 91286.3 gal
